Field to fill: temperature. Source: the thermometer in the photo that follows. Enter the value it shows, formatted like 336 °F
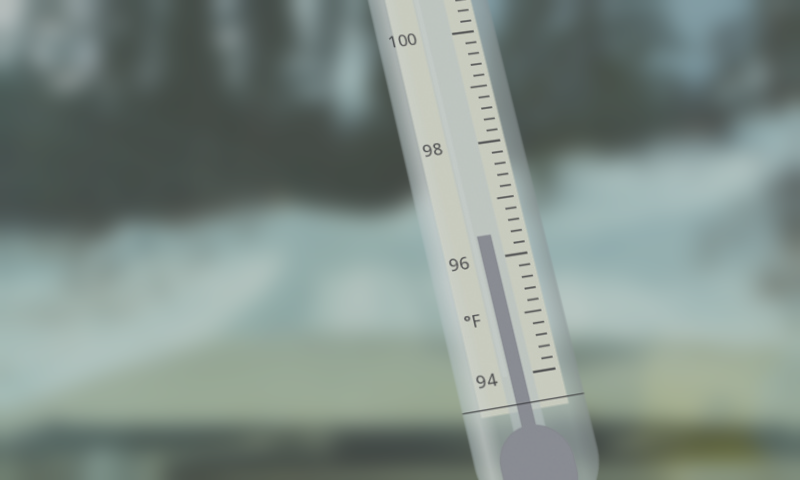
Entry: 96.4 °F
